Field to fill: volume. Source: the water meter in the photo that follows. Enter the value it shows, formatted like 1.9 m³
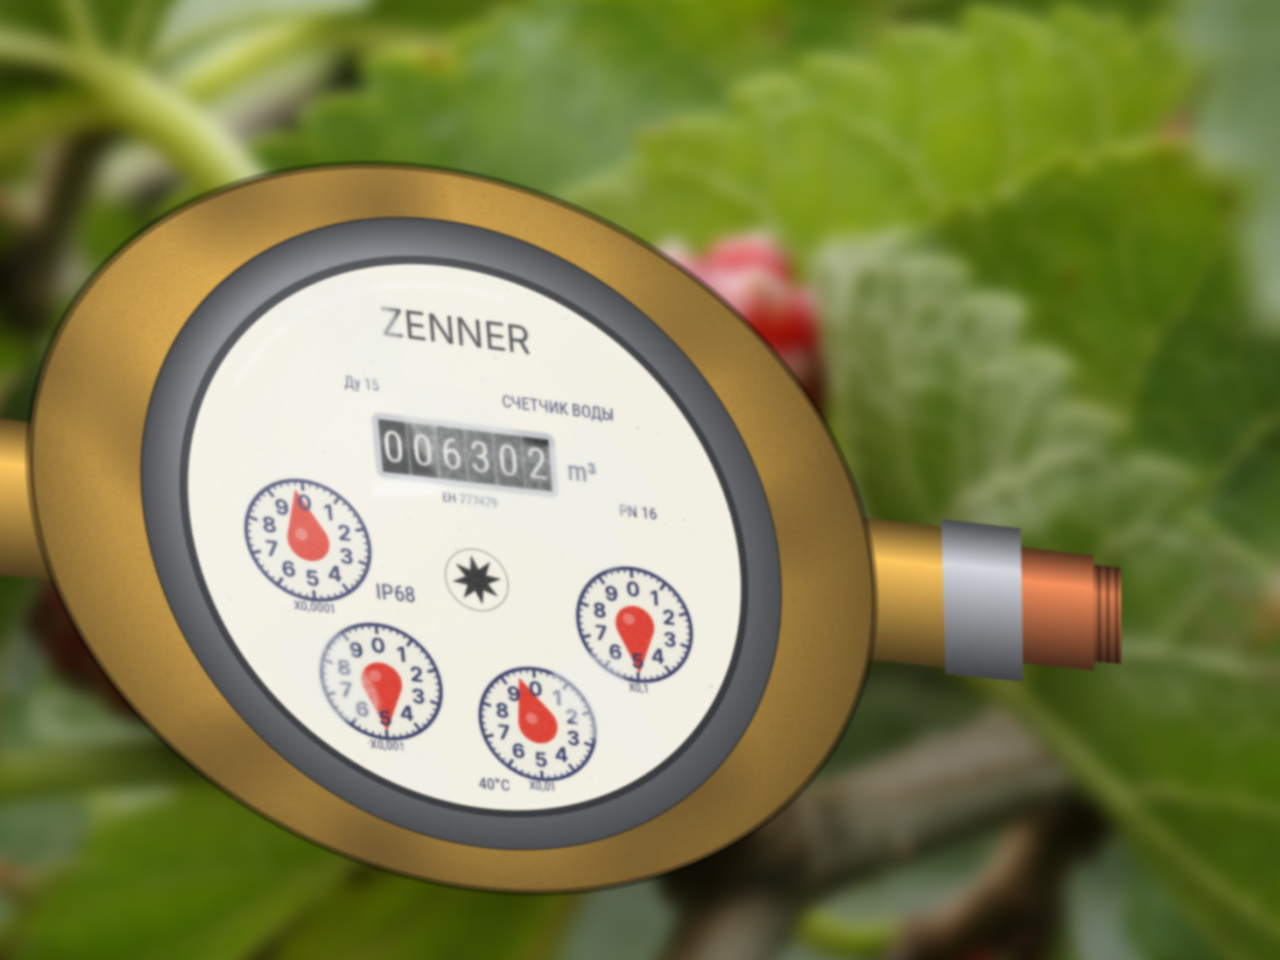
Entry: 6302.4949 m³
